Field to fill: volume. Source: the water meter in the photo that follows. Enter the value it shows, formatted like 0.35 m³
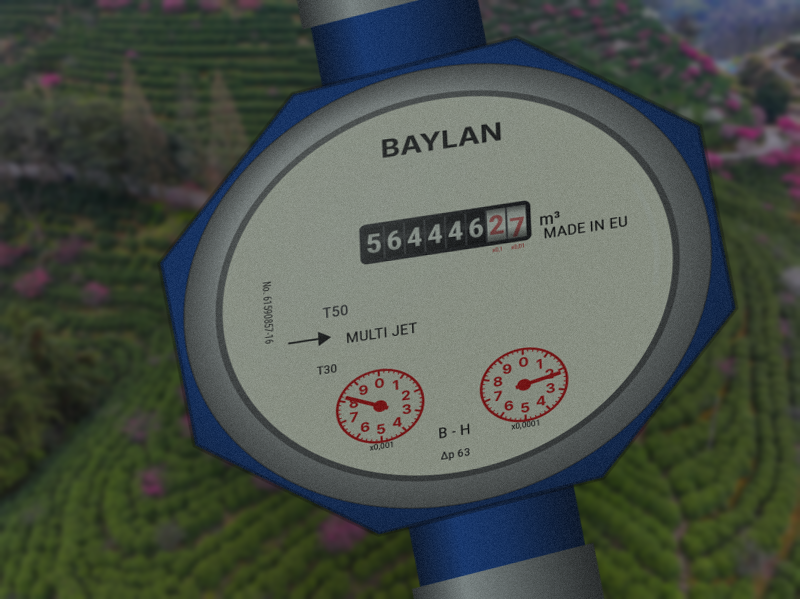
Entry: 564446.2682 m³
